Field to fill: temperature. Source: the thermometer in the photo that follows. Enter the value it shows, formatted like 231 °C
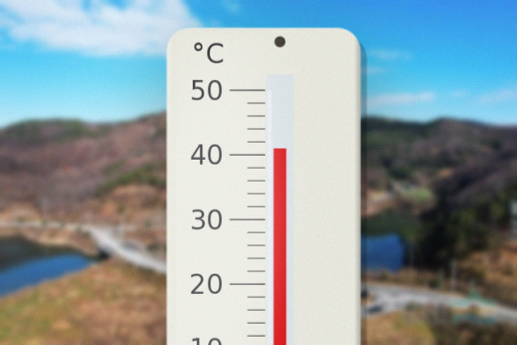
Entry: 41 °C
